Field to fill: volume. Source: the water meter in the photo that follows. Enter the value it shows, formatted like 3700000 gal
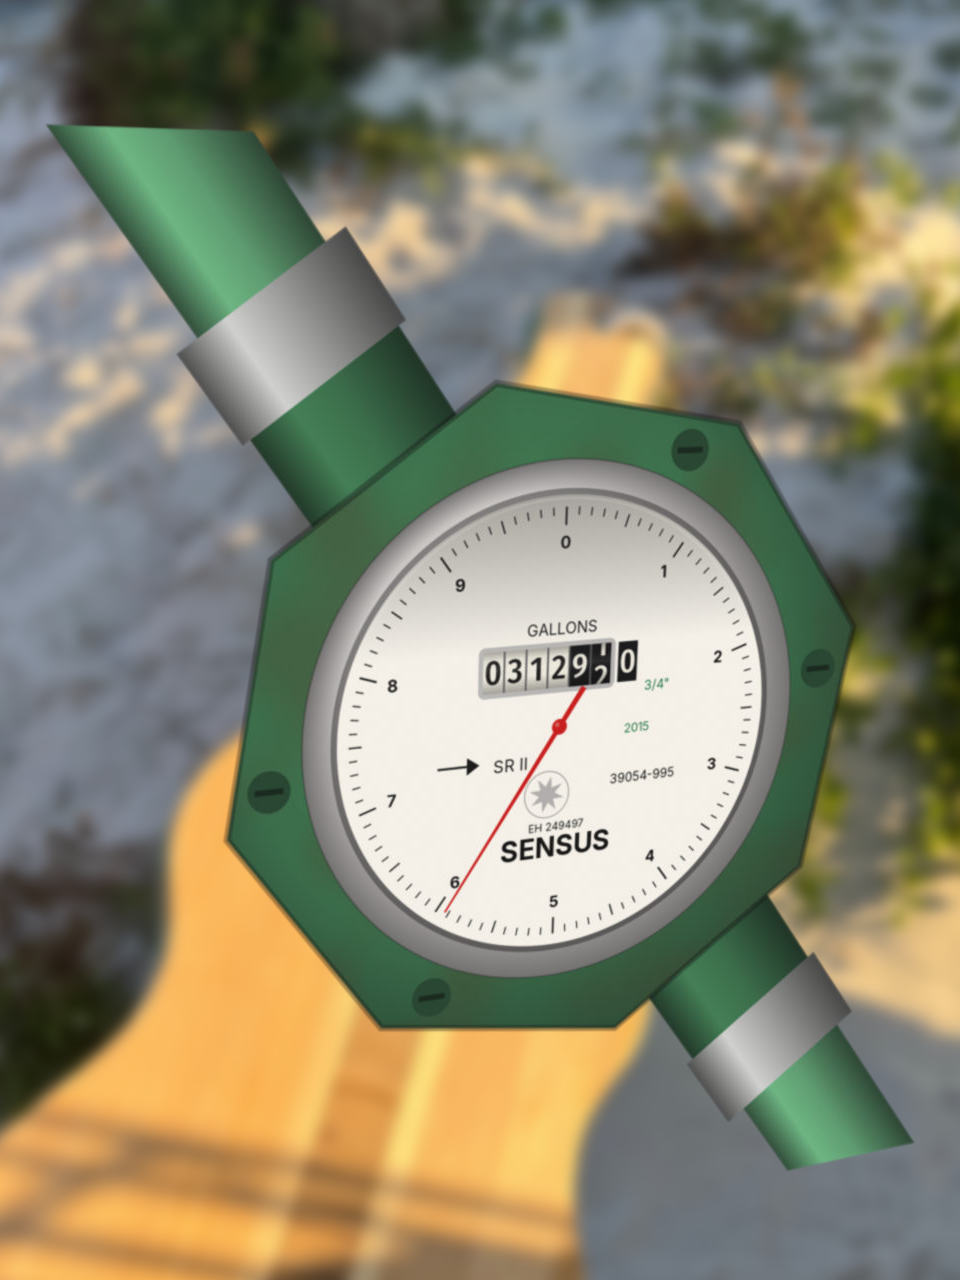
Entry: 312915.9 gal
